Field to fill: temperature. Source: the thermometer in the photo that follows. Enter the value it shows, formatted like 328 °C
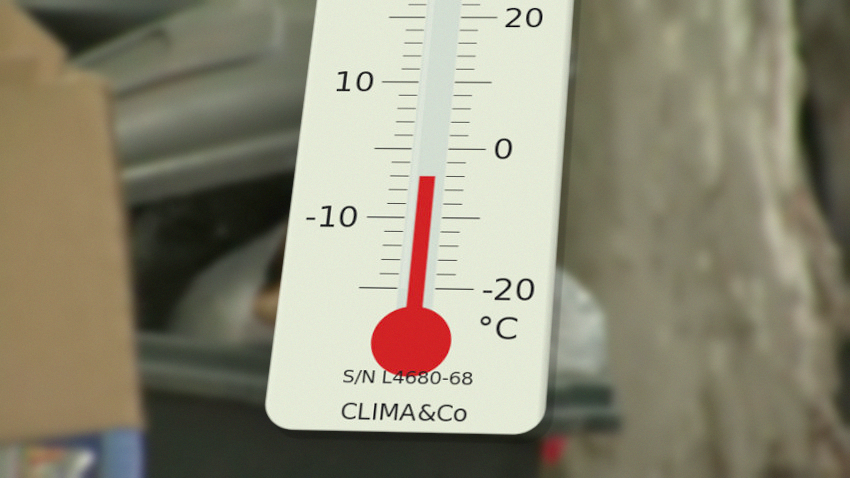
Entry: -4 °C
